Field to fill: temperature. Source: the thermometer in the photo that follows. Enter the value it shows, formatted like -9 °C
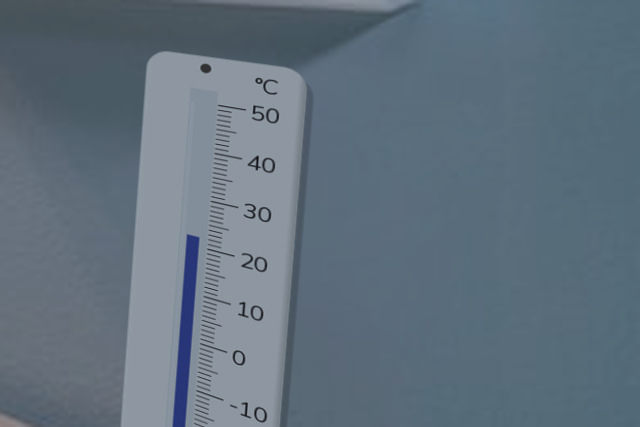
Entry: 22 °C
